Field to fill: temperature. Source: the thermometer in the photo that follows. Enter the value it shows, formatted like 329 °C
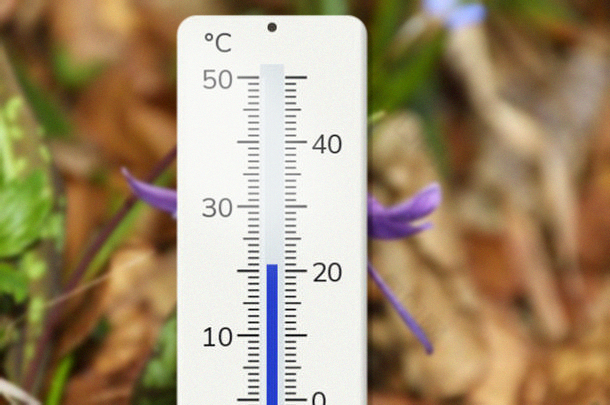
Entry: 21 °C
